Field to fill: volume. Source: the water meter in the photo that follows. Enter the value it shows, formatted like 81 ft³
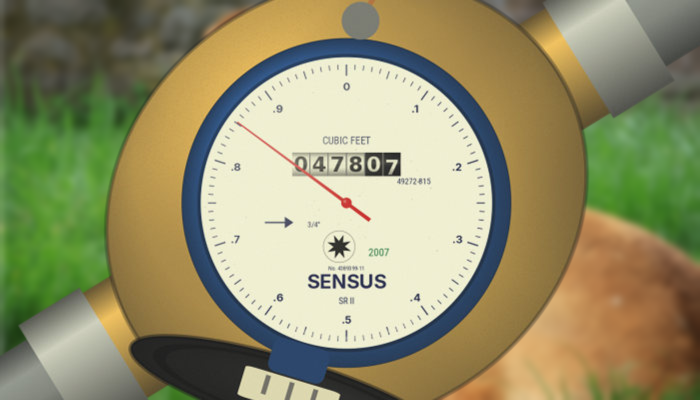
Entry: 47806.85 ft³
